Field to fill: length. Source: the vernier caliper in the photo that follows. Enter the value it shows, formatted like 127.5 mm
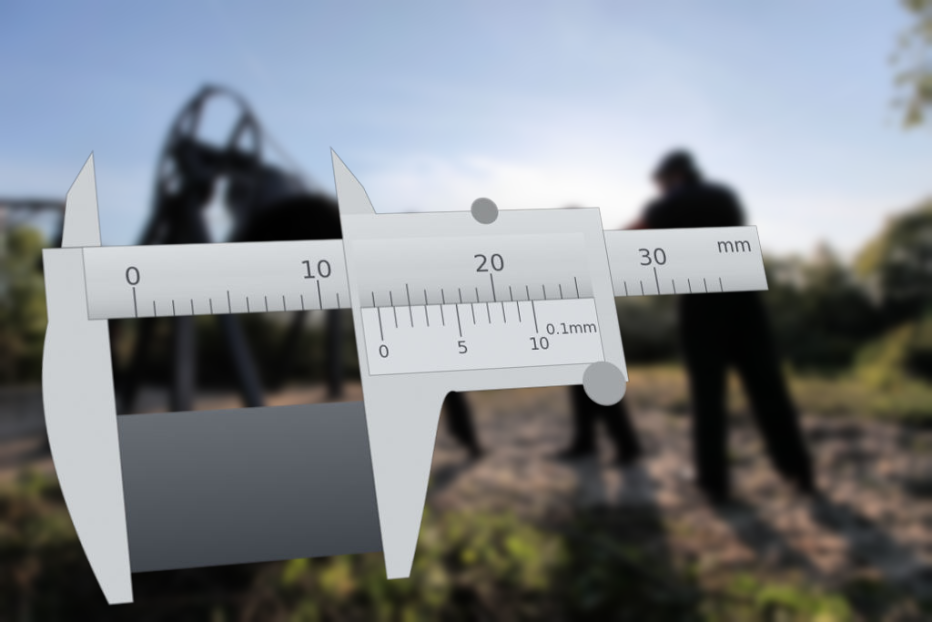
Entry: 13.2 mm
